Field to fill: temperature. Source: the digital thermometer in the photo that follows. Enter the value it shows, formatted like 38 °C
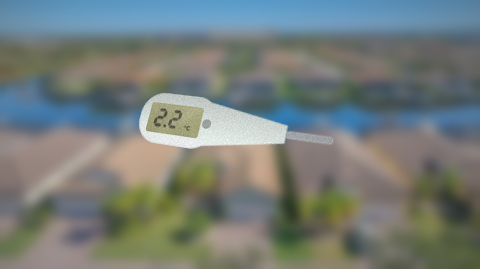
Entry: 2.2 °C
